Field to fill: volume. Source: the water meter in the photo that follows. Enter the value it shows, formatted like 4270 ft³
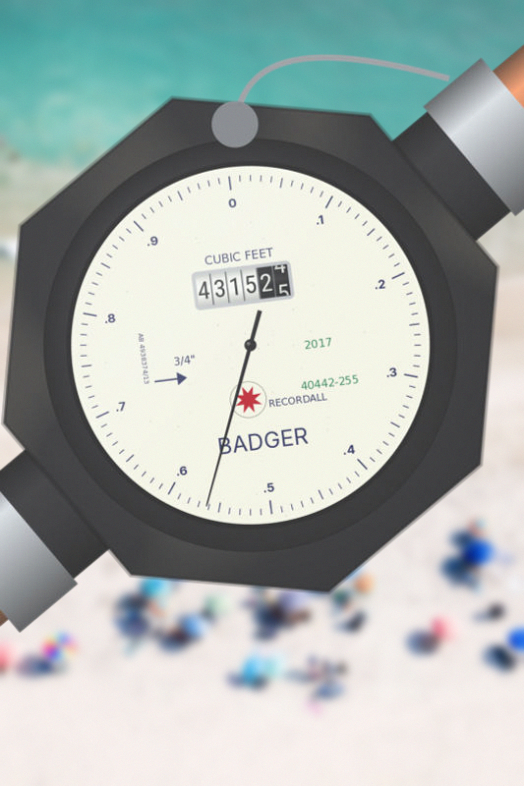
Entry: 431524.56 ft³
